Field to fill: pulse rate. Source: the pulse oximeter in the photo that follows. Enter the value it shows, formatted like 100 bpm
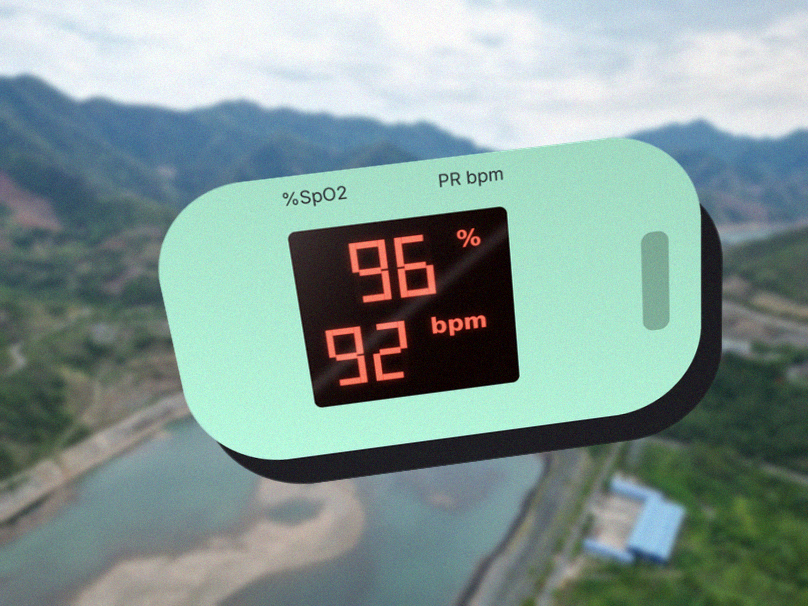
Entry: 92 bpm
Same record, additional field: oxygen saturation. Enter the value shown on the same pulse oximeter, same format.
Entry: 96 %
